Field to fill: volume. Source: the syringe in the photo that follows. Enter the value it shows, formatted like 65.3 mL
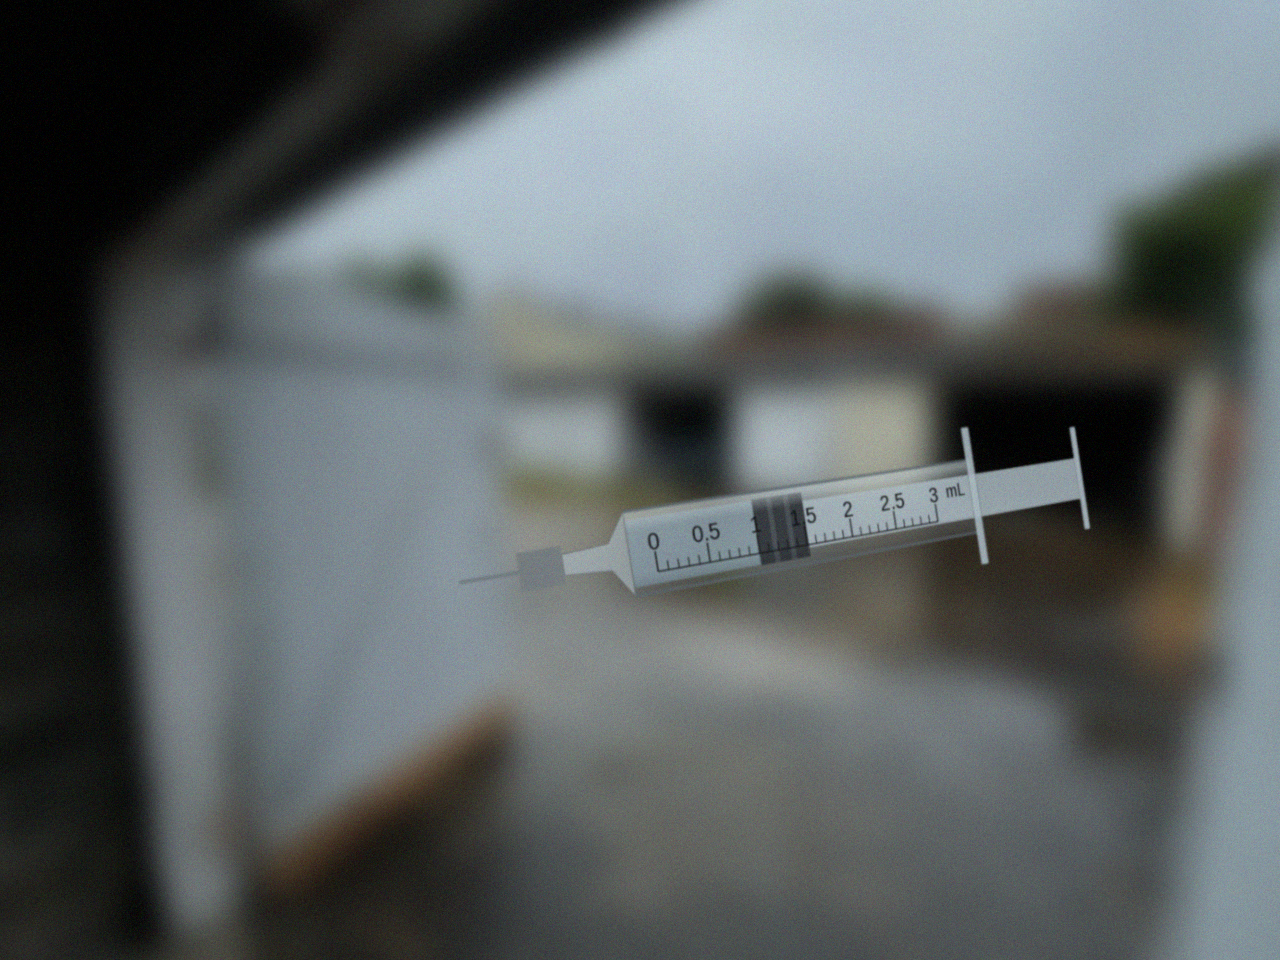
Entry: 1 mL
